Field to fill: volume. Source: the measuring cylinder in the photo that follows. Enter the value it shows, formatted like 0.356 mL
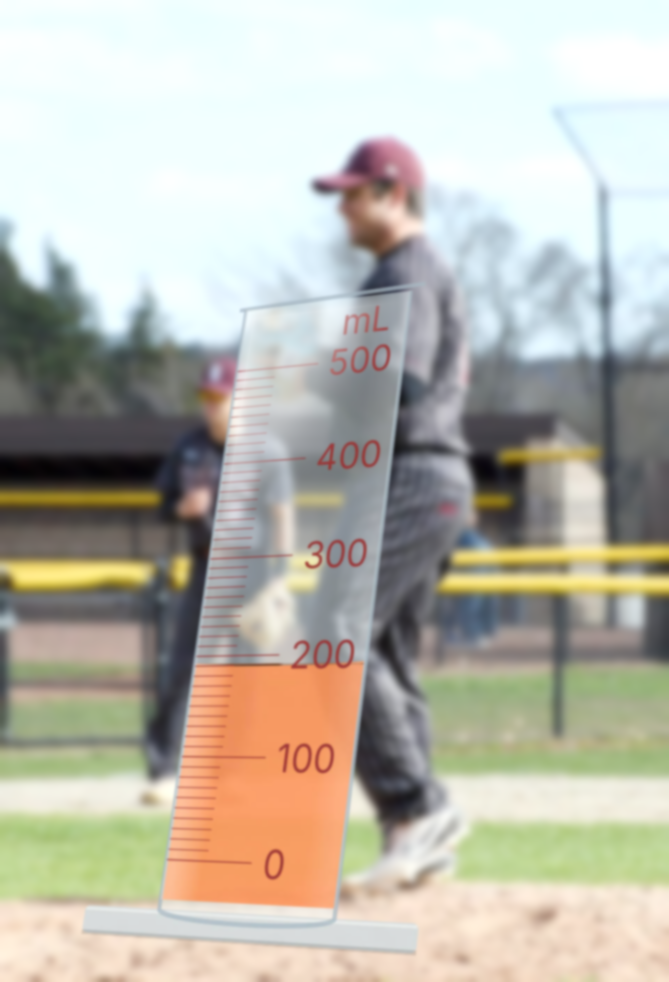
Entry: 190 mL
